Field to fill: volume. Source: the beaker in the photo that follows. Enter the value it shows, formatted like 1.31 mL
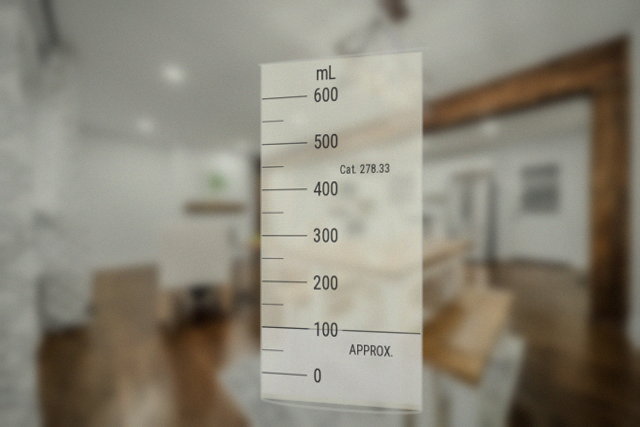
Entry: 100 mL
